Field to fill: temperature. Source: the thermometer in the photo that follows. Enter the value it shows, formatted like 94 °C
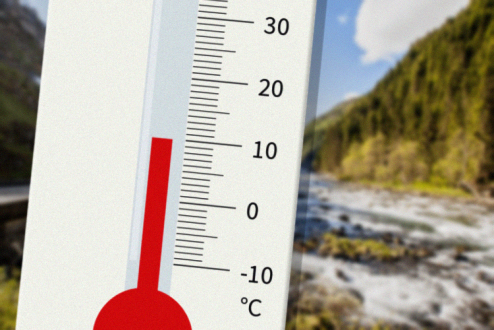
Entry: 10 °C
